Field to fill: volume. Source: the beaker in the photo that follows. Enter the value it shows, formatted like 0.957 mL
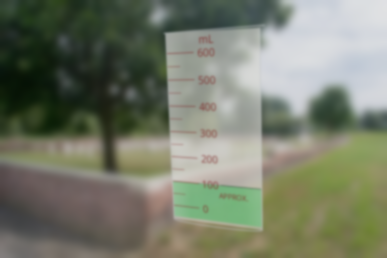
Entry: 100 mL
